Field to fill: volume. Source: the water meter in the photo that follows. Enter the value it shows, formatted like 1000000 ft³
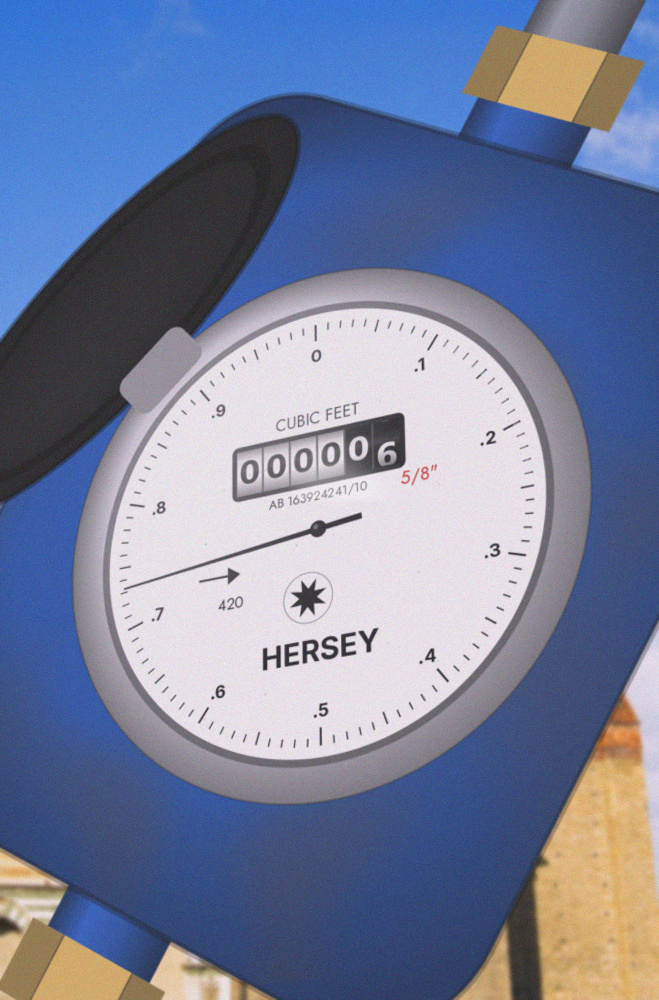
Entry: 5.73 ft³
